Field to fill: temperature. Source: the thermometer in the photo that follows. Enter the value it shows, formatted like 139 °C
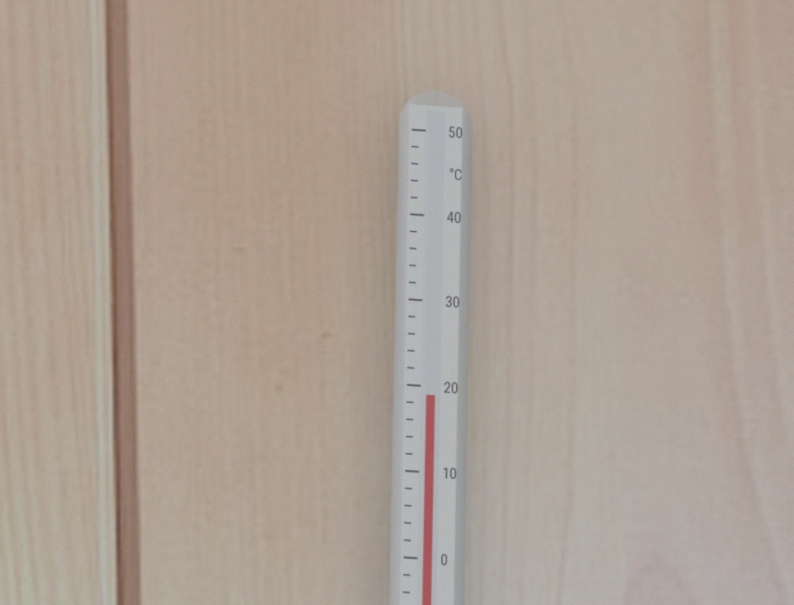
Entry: 19 °C
